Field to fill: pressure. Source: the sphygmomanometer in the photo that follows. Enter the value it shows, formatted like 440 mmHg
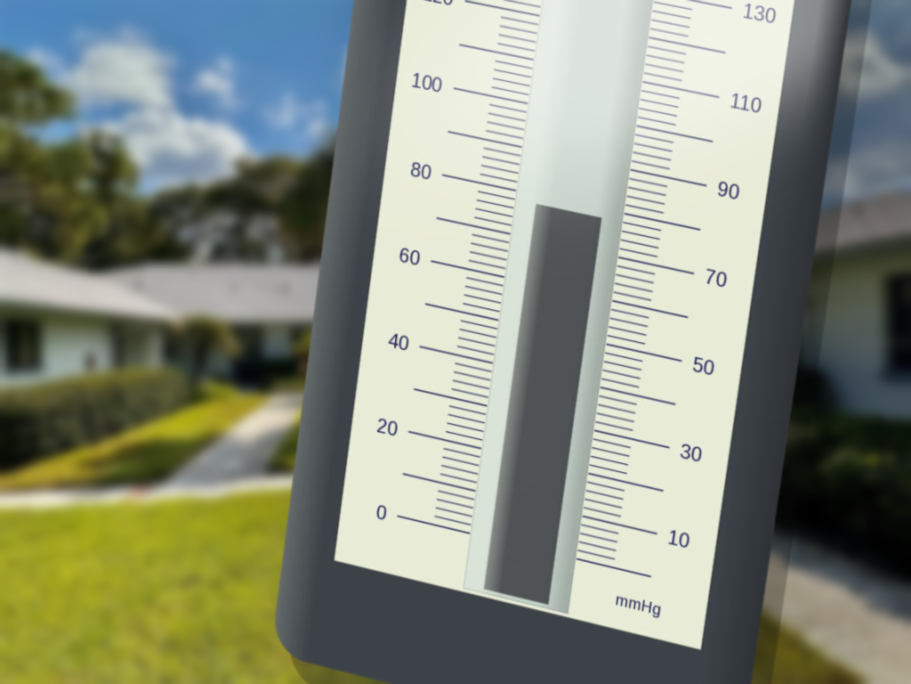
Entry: 78 mmHg
